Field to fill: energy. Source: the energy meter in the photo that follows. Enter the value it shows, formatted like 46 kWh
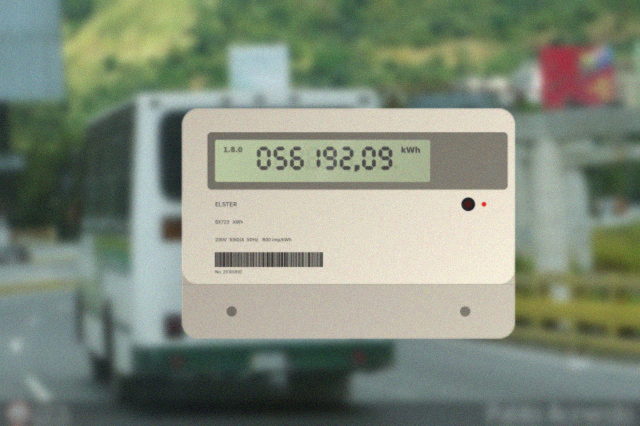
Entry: 56192.09 kWh
